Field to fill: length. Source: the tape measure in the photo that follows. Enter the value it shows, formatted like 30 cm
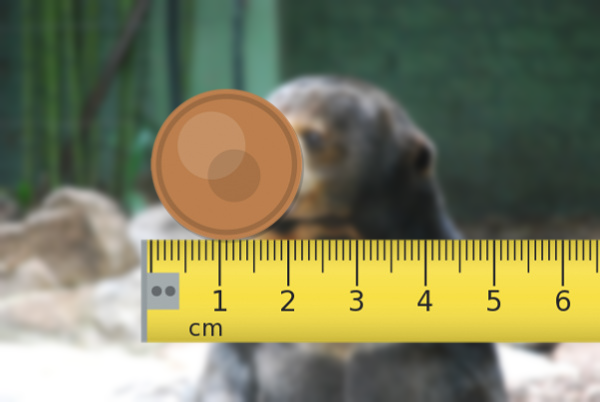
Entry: 2.2 cm
